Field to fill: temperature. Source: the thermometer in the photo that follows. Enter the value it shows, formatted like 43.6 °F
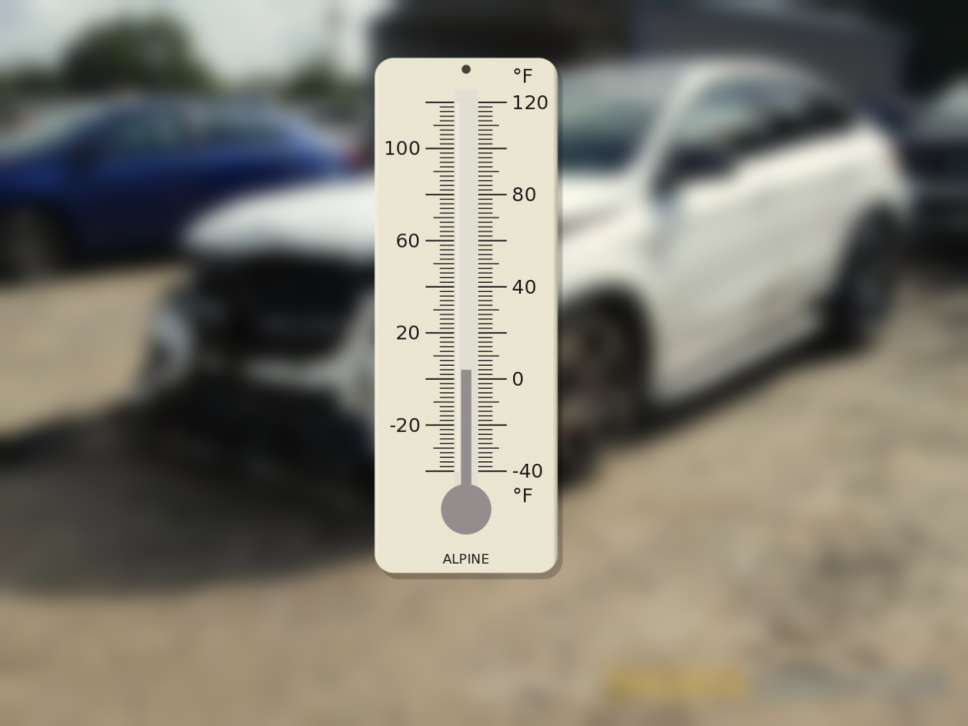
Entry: 4 °F
